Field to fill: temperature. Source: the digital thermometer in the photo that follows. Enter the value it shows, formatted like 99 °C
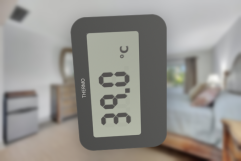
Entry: 39.0 °C
